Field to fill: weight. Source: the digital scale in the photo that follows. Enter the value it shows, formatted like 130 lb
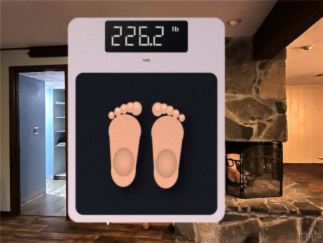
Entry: 226.2 lb
